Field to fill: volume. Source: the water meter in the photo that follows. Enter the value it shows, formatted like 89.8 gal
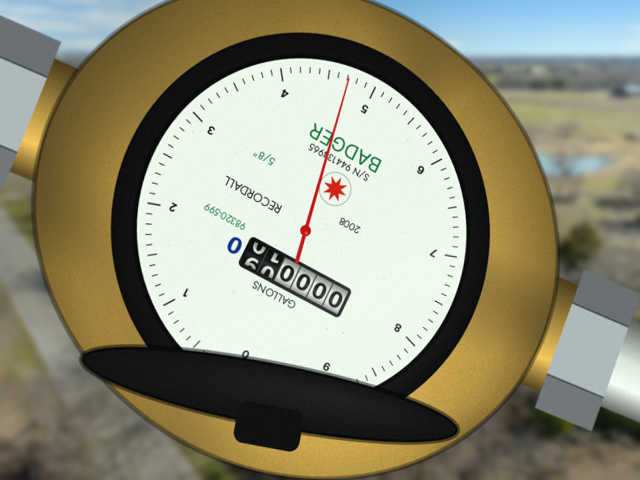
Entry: 94.7 gal
